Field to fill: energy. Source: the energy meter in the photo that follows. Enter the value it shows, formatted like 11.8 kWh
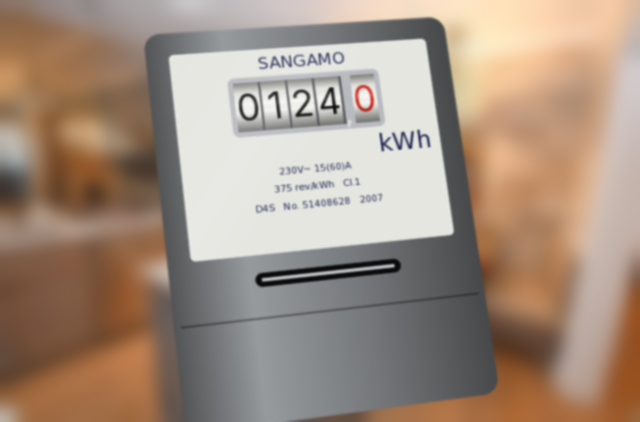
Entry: 124.0 kWh
